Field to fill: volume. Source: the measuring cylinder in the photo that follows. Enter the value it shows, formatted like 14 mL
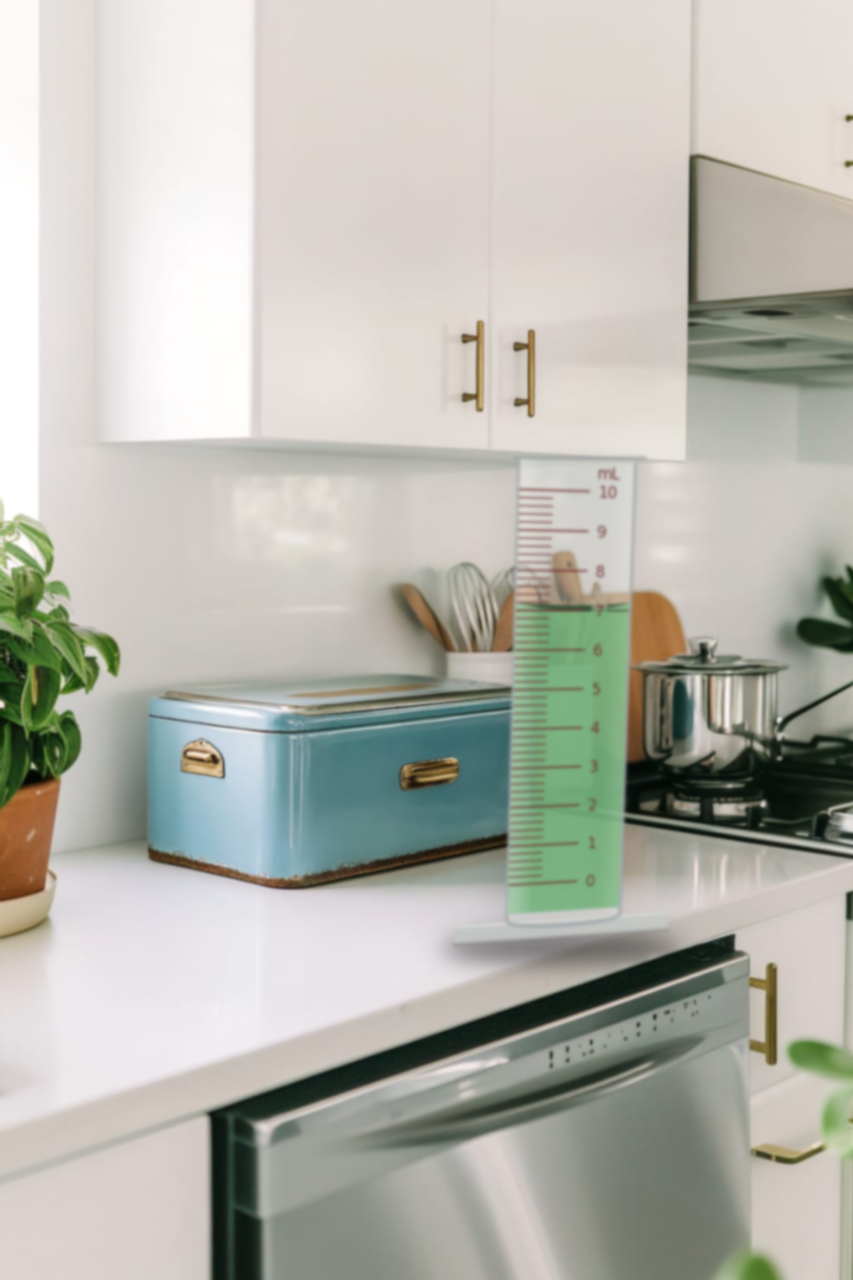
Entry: 7 mL
